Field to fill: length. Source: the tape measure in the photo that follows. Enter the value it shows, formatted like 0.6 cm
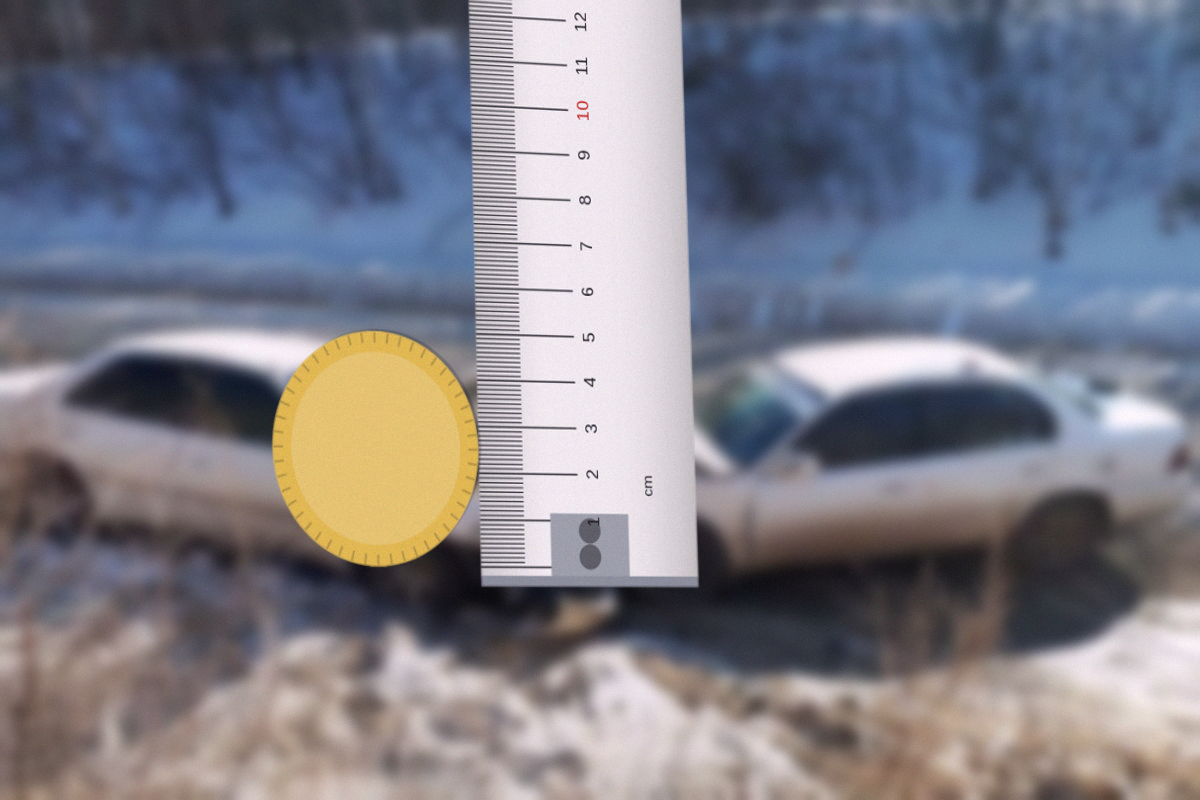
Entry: 5 cm
